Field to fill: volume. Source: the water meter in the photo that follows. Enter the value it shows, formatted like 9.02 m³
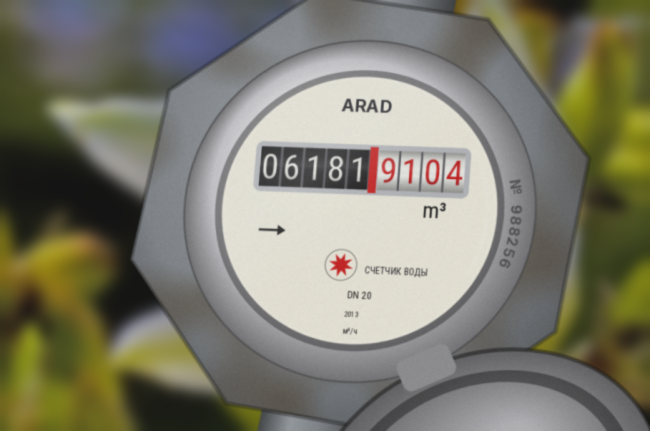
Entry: 6181.9104 m³
